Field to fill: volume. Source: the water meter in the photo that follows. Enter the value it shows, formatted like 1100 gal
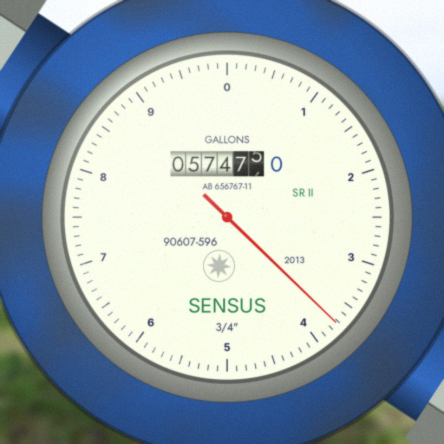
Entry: 574753.7 gal
